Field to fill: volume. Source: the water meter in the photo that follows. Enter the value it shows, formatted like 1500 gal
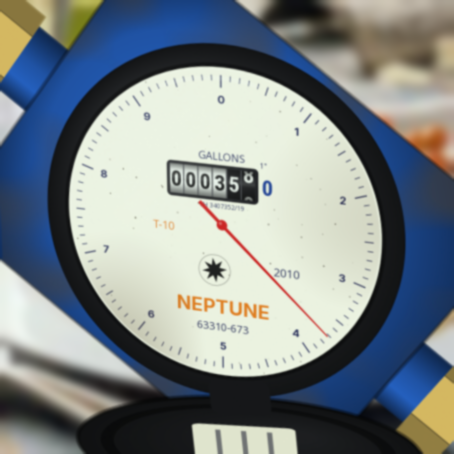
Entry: 3583.7 gal
